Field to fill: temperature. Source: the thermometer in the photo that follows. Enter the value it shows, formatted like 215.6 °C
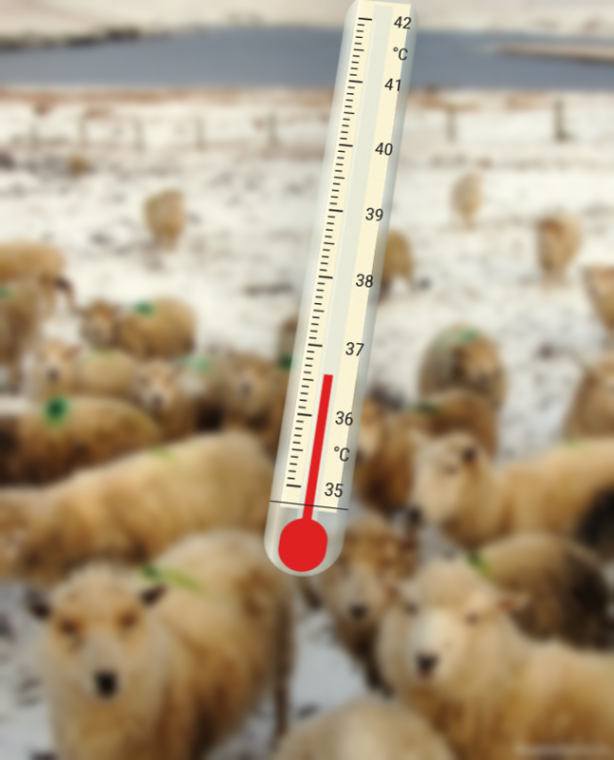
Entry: 36.6 °C
